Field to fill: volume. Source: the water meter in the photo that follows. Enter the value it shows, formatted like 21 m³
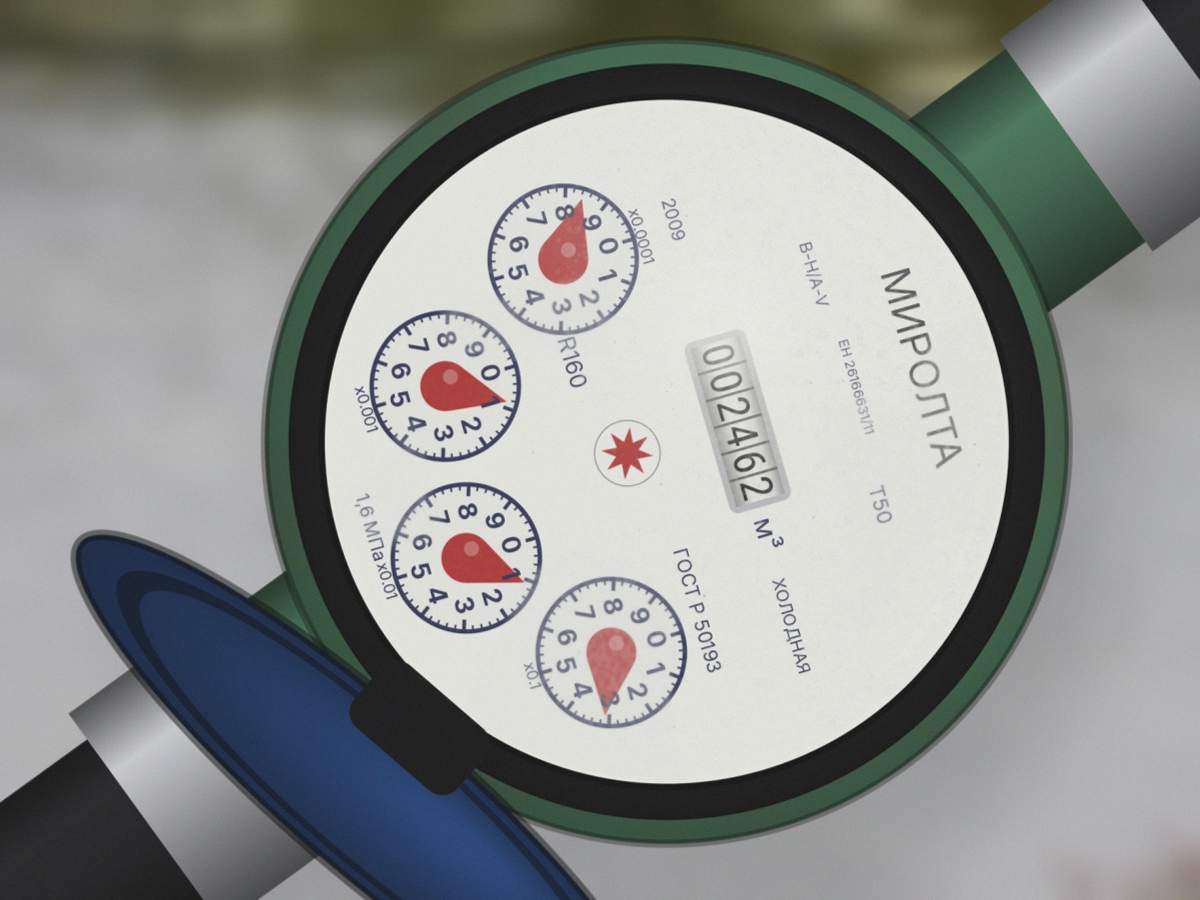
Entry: 2462.3108 m³
